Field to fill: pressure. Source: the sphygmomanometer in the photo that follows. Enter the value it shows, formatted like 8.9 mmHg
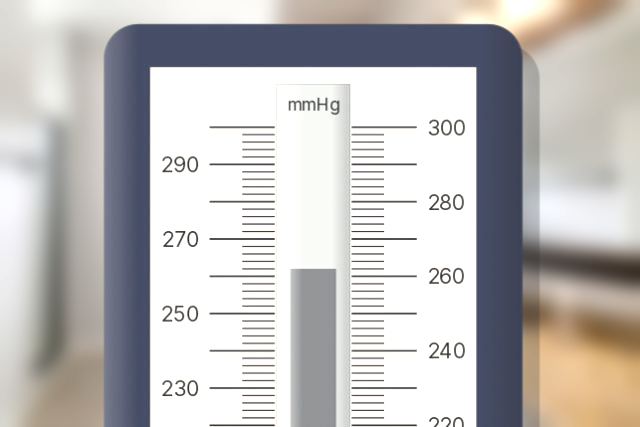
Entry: 262 mmHg
